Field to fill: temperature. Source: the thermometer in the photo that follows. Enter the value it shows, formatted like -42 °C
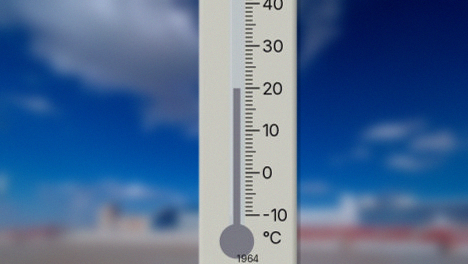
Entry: 20 °C
